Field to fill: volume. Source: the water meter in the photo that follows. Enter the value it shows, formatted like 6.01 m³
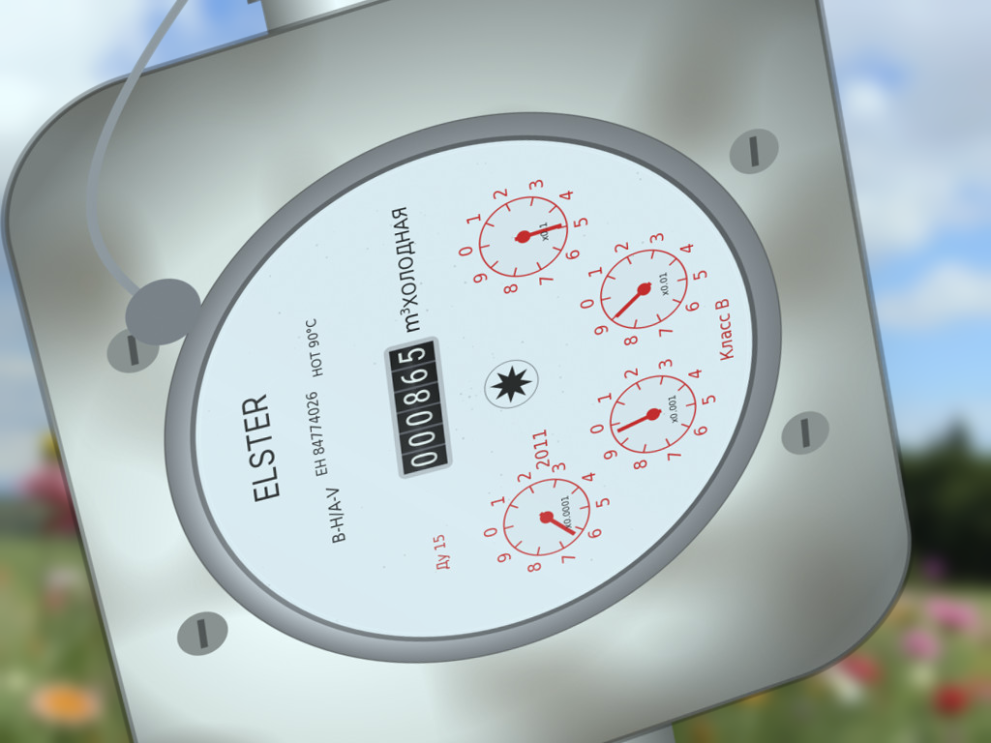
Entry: 865.4896 m³
